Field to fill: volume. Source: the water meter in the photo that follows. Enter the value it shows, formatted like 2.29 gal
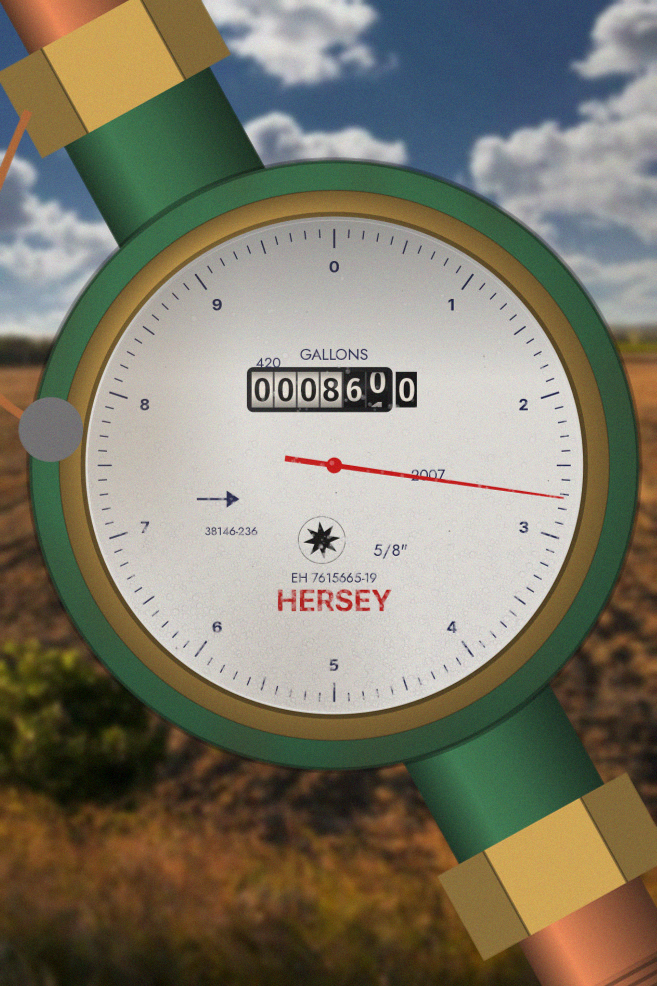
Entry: 8602.7 gal
